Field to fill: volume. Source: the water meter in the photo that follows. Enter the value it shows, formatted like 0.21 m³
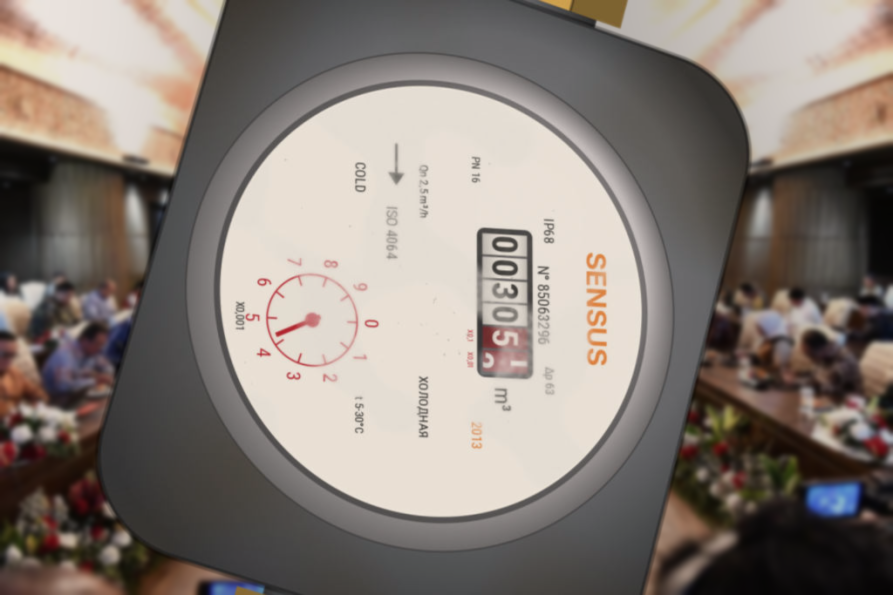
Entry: 30.514 m³
